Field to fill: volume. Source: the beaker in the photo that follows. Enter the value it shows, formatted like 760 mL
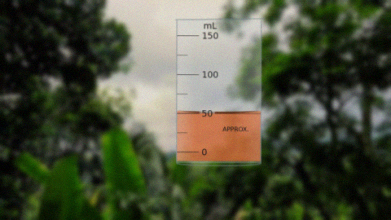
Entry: 50 mL
